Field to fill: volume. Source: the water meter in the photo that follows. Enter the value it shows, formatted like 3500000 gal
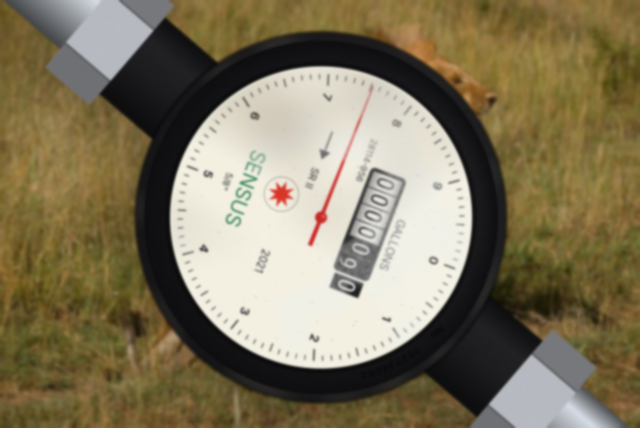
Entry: 87.5 gal
